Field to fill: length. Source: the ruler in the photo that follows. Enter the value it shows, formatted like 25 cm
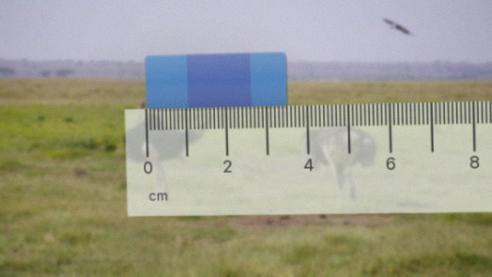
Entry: 3.5 cm
